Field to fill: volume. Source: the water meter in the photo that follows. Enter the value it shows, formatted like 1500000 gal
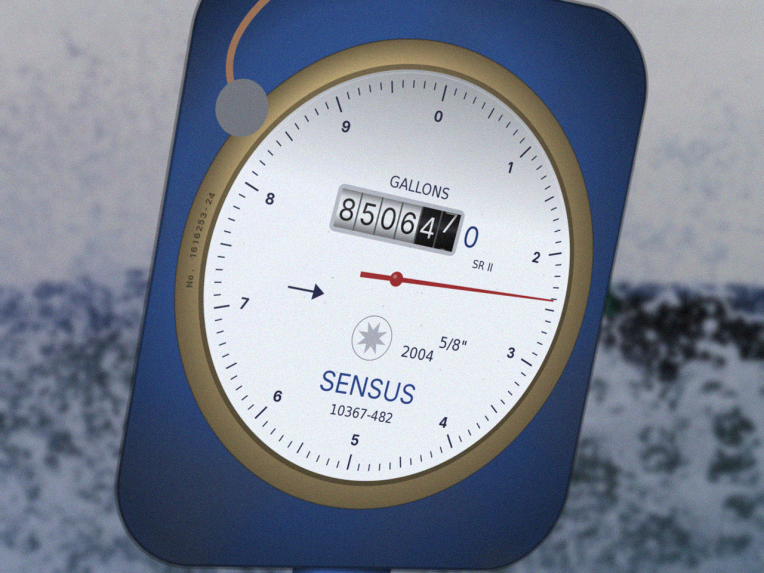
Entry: 8506472.4 gal
